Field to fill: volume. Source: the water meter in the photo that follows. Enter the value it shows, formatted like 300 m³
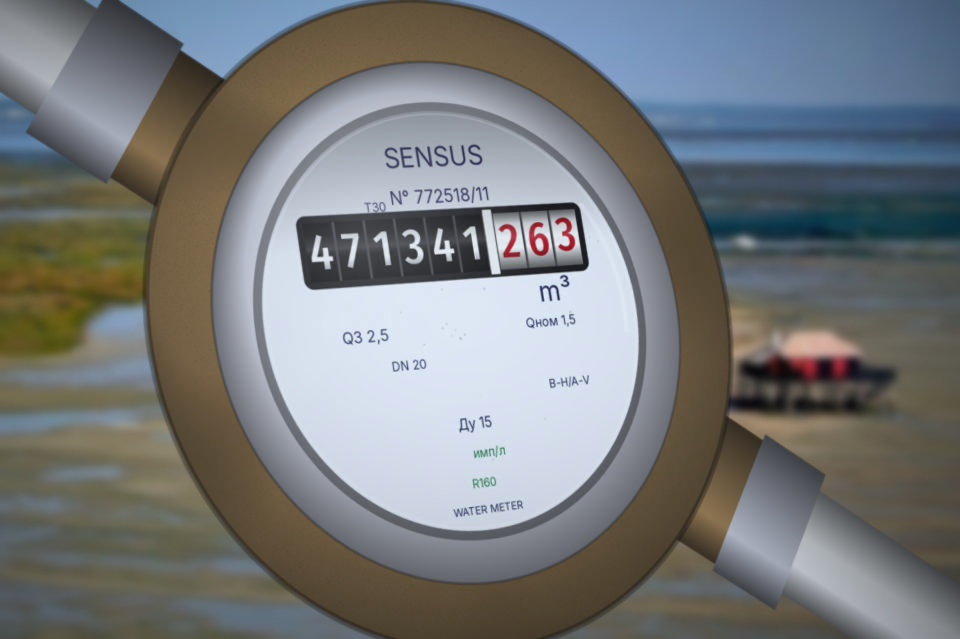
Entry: 471341.263 m³
